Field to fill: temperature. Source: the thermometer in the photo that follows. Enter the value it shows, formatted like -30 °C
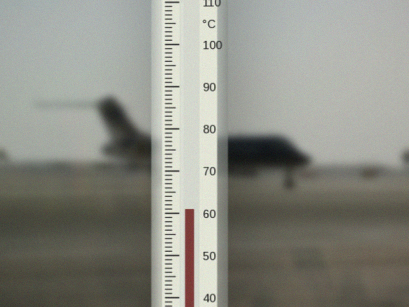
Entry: 61 °C
